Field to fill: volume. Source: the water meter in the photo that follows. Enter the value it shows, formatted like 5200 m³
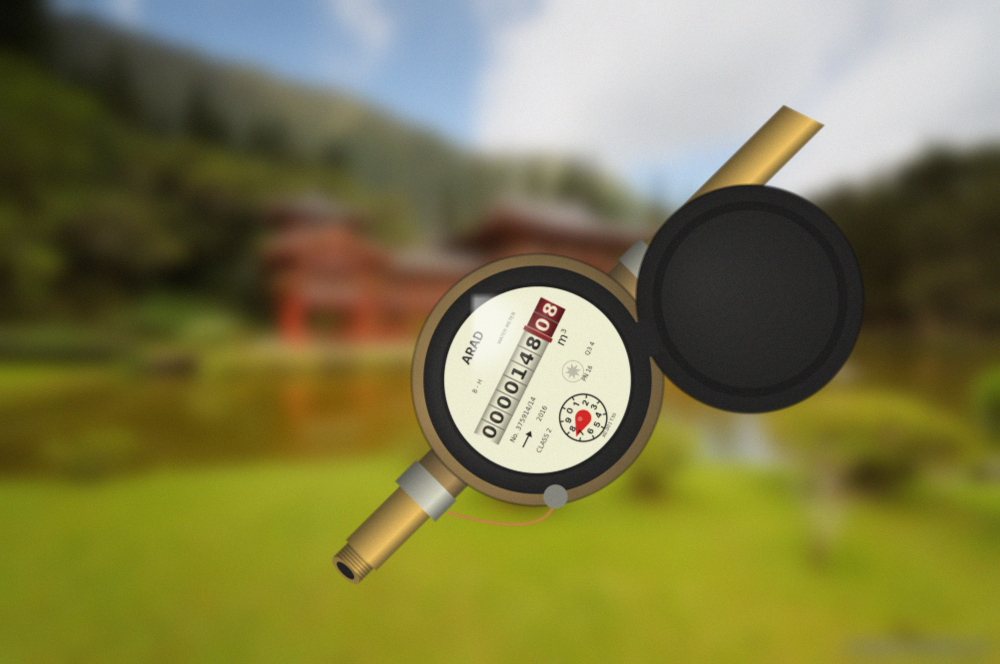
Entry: 148.087 m³
